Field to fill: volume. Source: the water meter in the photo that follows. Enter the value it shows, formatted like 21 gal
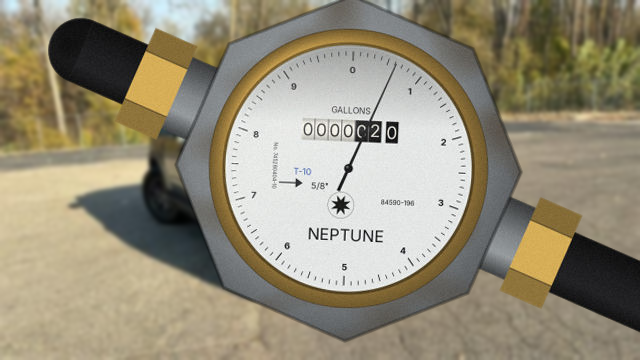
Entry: 20.6 gal
